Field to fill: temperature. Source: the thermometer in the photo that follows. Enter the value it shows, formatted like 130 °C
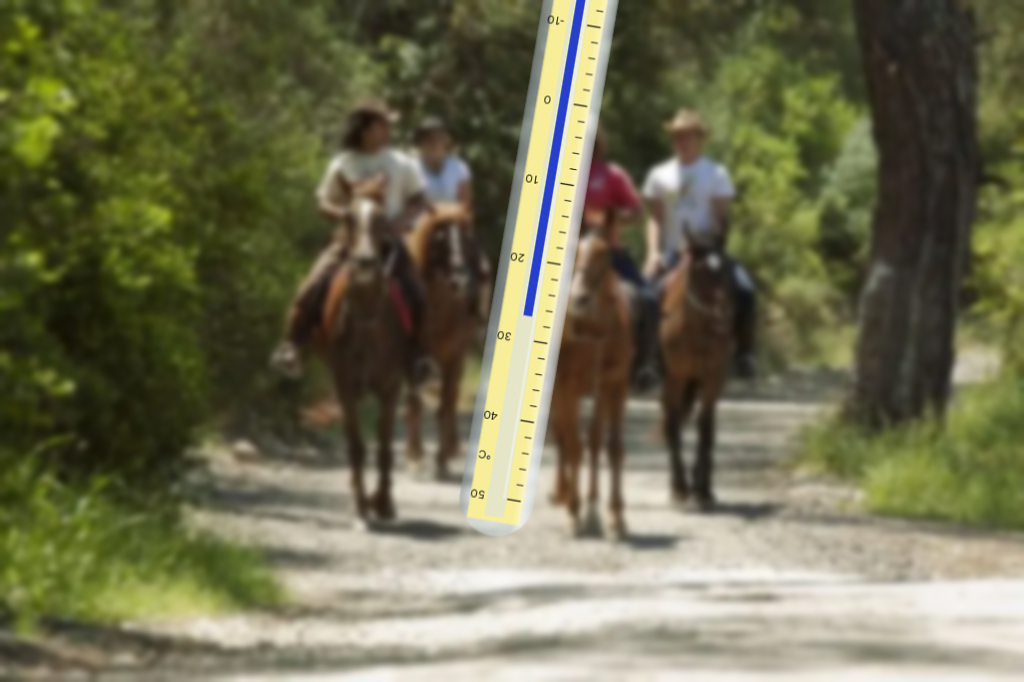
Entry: 27 °C
